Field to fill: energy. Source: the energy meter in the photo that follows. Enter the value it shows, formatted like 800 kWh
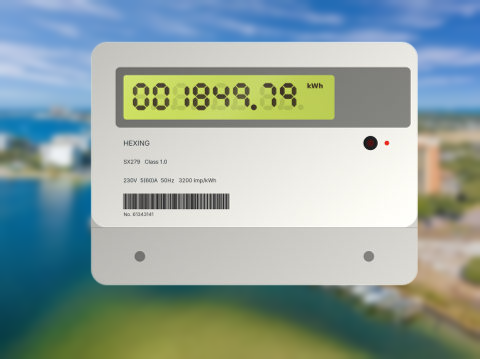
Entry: 1849.79 kWh
